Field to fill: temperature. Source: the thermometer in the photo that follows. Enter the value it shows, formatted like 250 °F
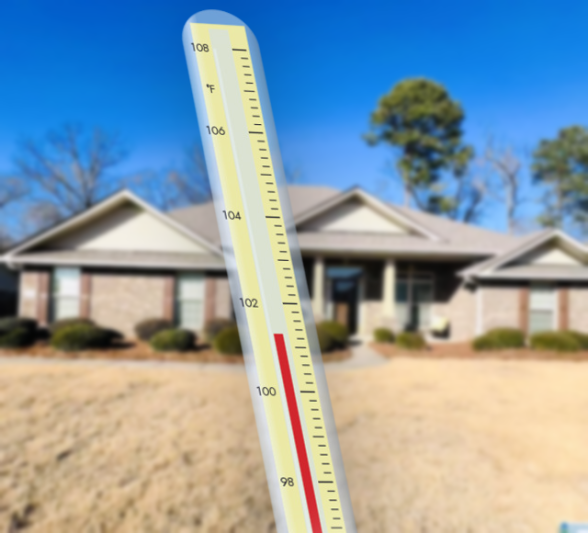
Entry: 101.3 °F
